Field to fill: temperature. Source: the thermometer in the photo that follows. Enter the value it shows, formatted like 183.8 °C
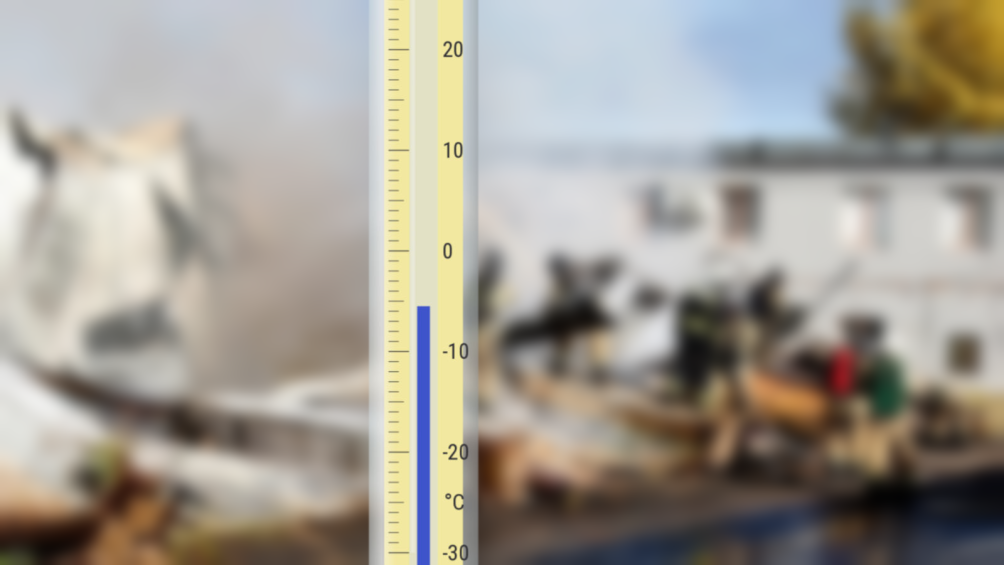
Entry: -5.5 °C
